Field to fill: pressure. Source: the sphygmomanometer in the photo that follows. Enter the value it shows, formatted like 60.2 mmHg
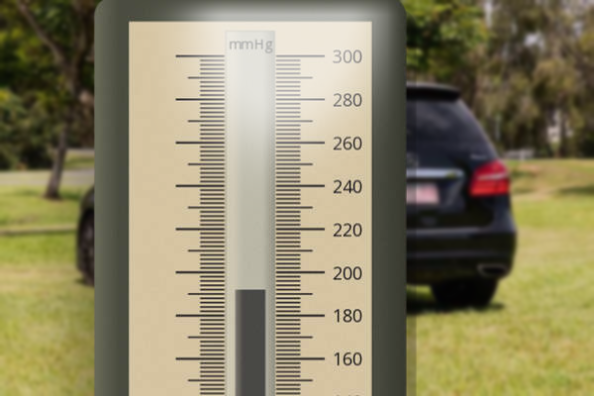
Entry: 192 mmHg
